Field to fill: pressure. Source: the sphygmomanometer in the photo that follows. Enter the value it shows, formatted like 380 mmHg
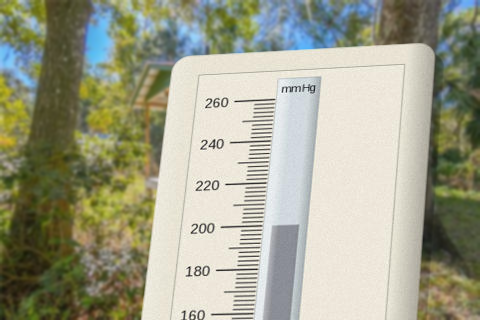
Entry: 200 mmHg
